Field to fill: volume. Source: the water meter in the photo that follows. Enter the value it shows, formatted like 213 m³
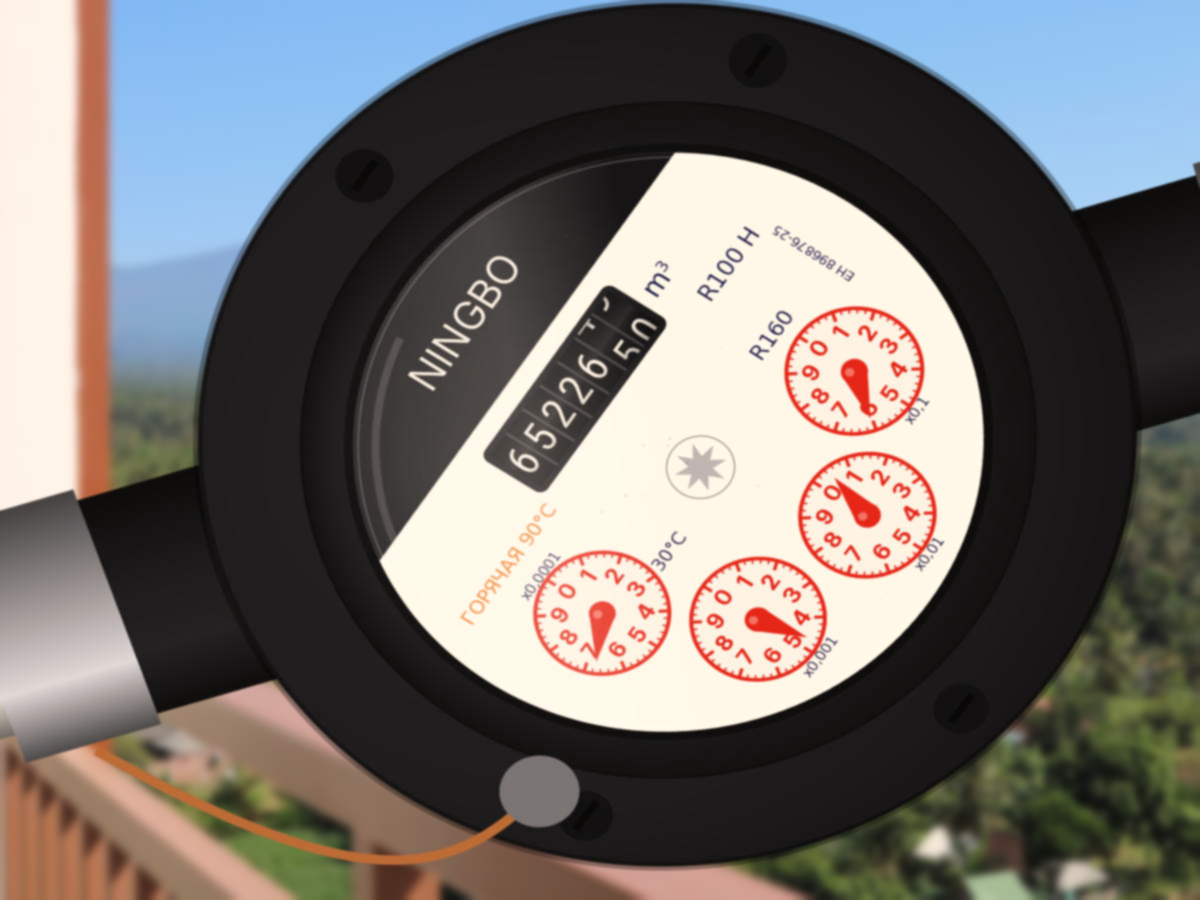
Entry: 6522649.6046 m³
